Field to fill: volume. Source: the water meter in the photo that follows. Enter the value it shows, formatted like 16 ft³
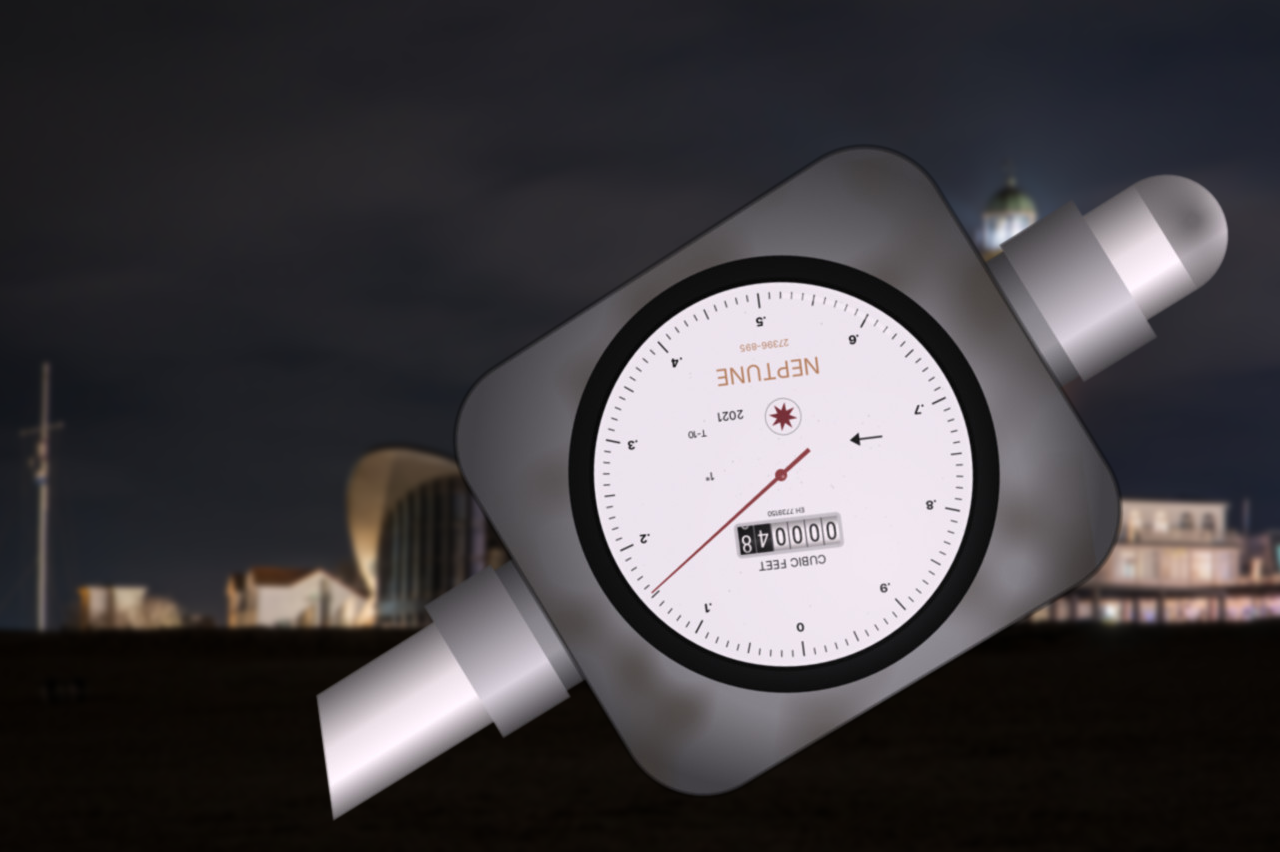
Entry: 48.15 ft³
